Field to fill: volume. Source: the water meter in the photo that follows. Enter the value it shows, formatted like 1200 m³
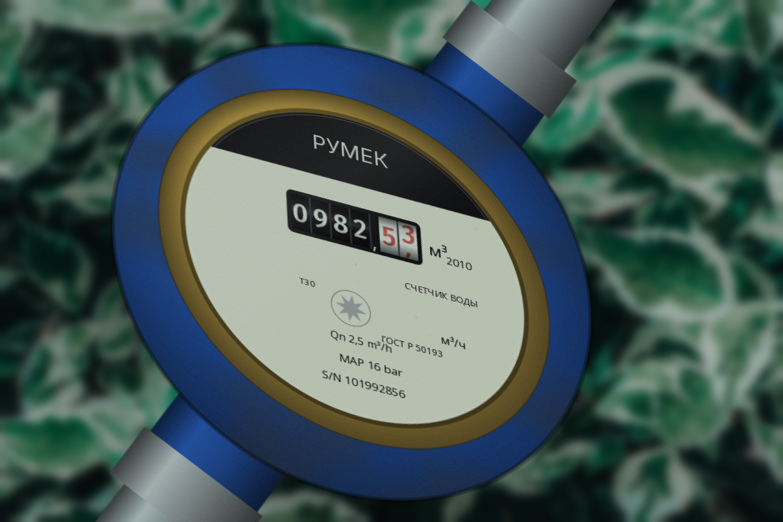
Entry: 982.53 m³
